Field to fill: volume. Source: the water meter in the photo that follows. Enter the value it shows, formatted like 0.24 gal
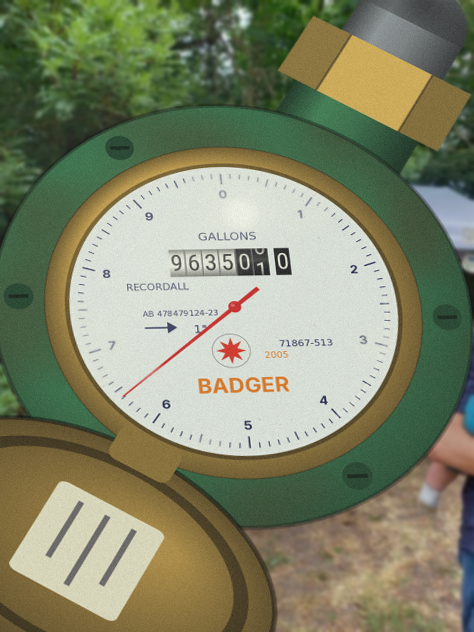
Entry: 9635006.4 gal
